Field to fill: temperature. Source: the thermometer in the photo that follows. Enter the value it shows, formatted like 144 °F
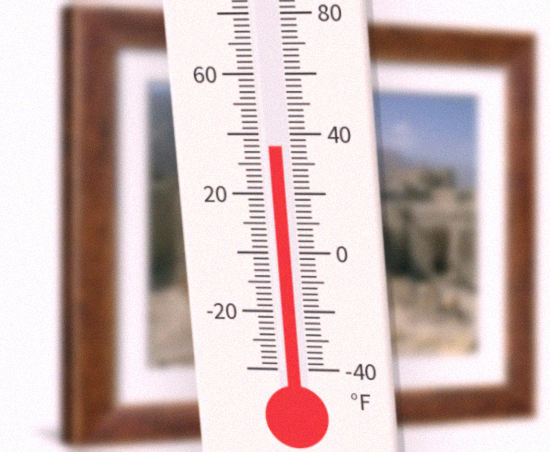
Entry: 36 °F
